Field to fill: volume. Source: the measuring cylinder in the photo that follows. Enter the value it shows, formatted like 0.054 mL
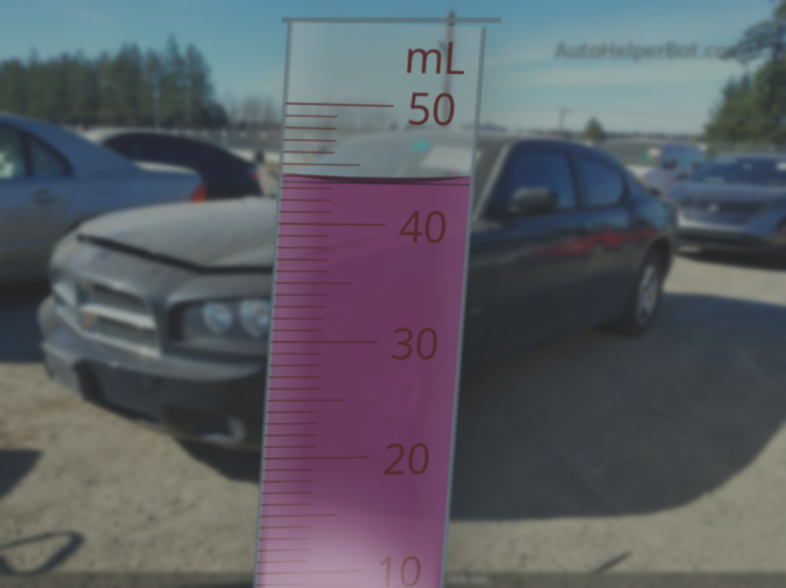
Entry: 43.5 mL
